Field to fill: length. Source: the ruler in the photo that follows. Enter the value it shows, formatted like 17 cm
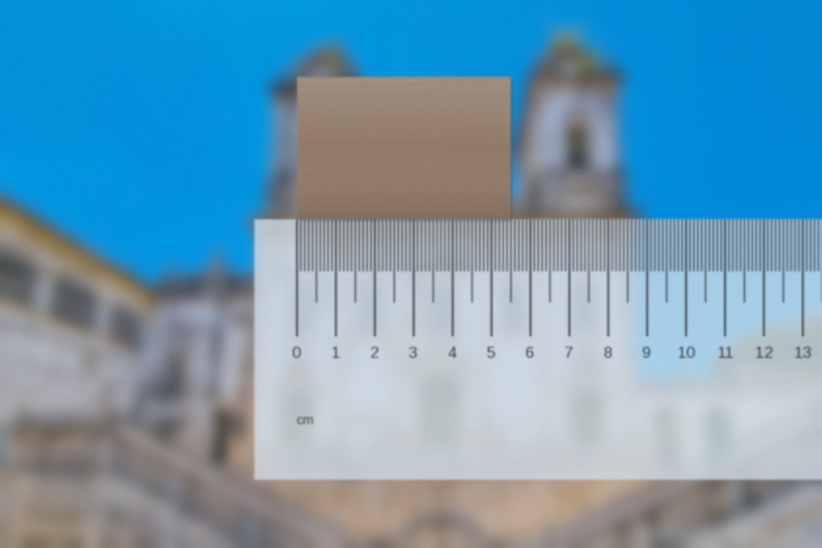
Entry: 5.5 cm
